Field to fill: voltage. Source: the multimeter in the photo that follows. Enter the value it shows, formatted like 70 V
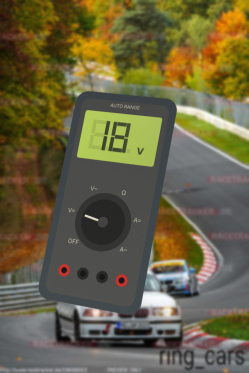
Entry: 18 V
